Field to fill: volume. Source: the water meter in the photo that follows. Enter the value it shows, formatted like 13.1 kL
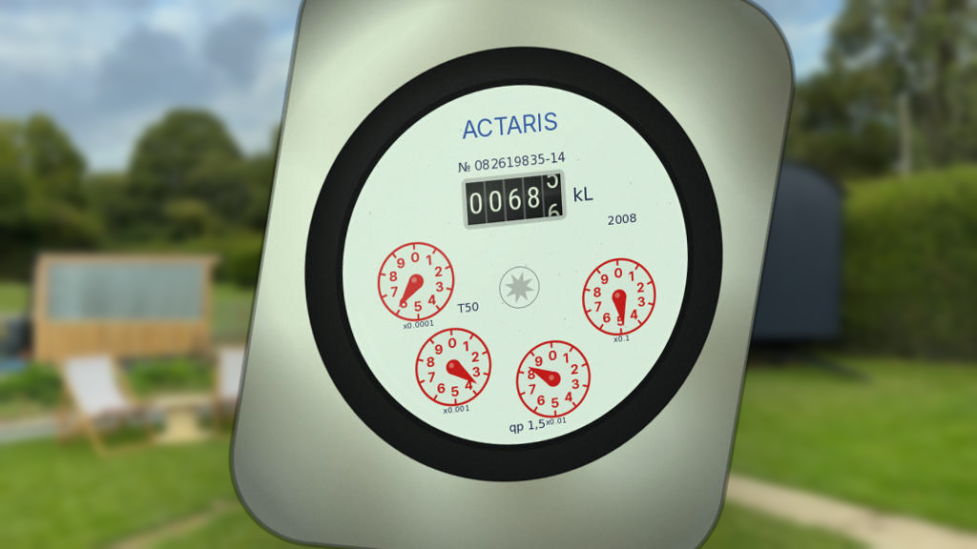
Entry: 685.4836 kL
